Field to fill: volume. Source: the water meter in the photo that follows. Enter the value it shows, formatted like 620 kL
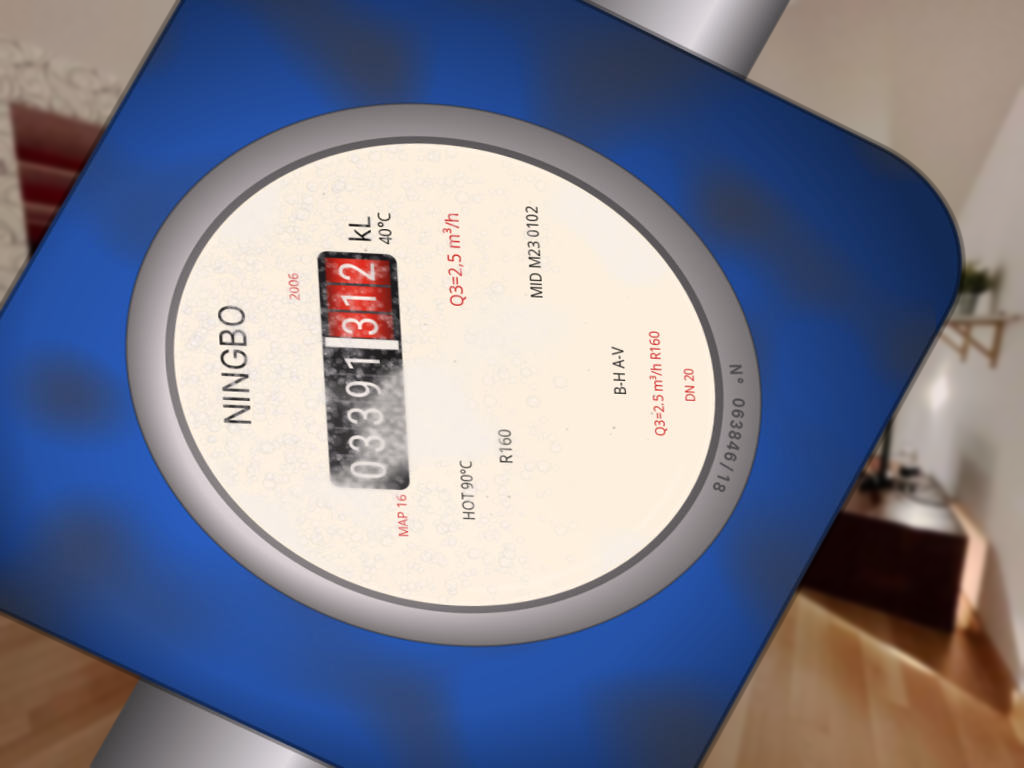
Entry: 3391.312 kL
